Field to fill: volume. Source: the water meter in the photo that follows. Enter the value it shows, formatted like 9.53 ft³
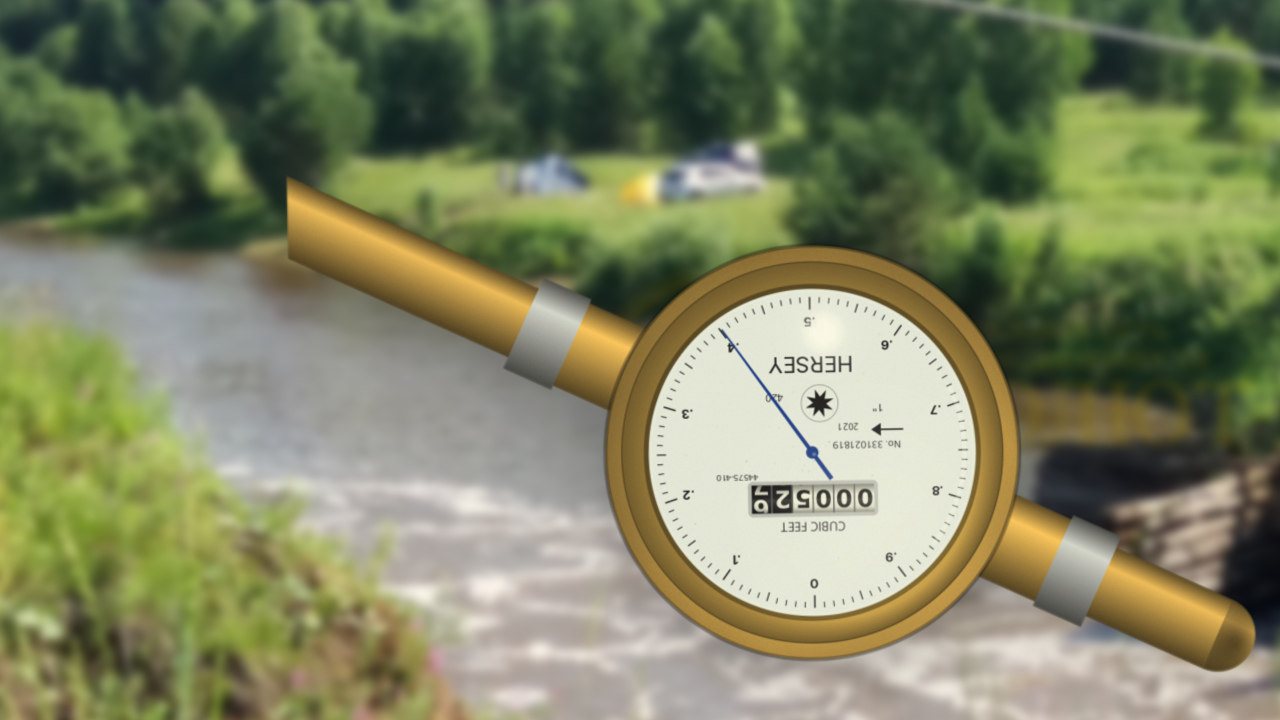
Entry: 526.40 ft³
